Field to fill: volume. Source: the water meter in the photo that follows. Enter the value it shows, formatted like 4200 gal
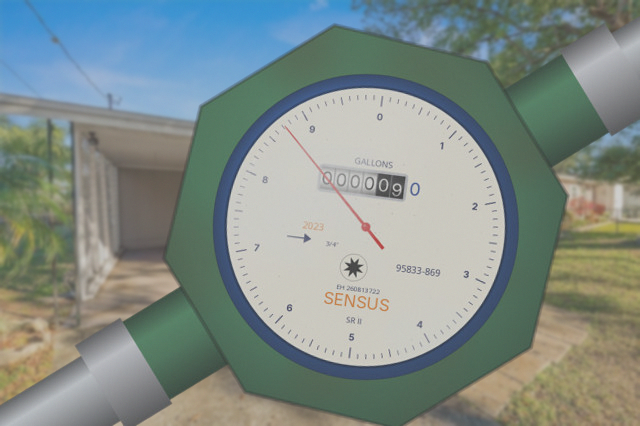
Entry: 88.7 gal
